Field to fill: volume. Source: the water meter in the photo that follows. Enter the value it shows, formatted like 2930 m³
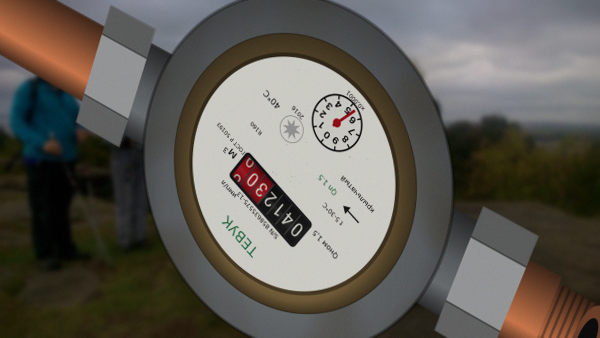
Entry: 412.3085 m³
